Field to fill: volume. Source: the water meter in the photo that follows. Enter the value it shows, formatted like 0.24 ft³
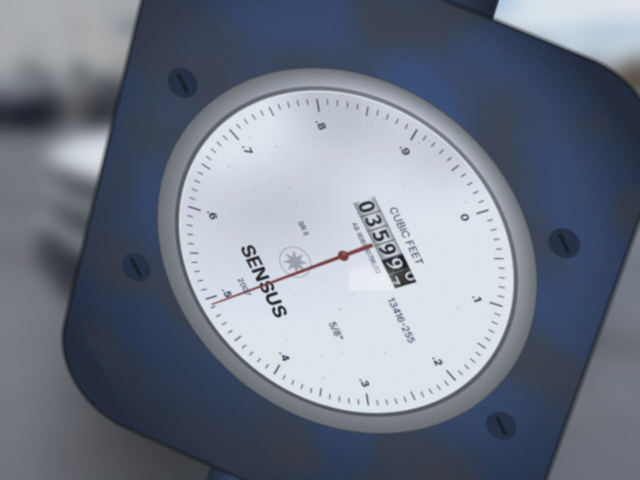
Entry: 35996.49 ft³
